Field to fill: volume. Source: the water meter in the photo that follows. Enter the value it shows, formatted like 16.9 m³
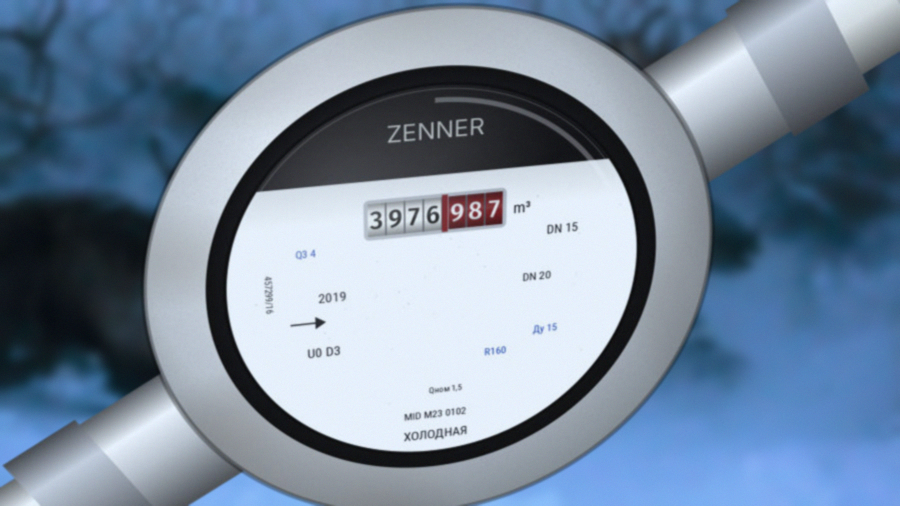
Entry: 3976.987 m³
